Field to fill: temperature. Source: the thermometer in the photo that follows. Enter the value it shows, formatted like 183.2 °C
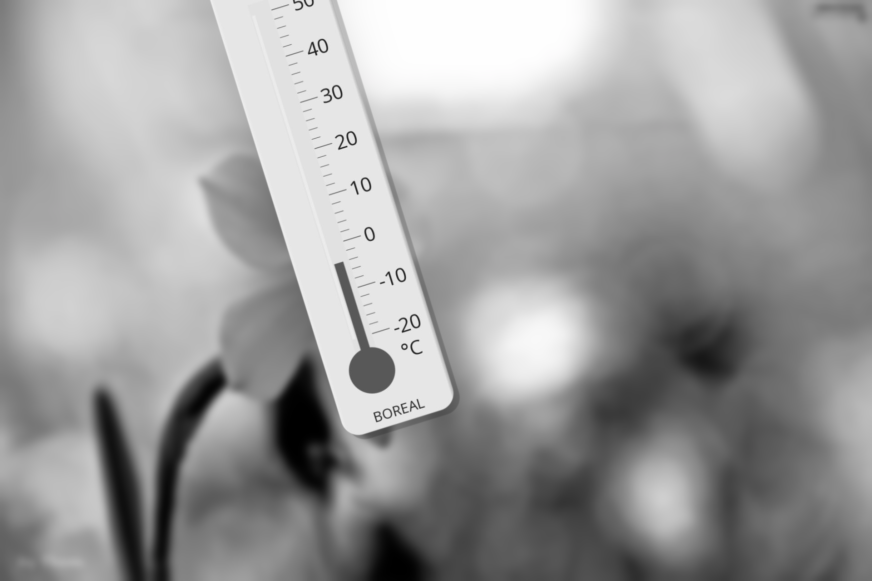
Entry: -4 °C
